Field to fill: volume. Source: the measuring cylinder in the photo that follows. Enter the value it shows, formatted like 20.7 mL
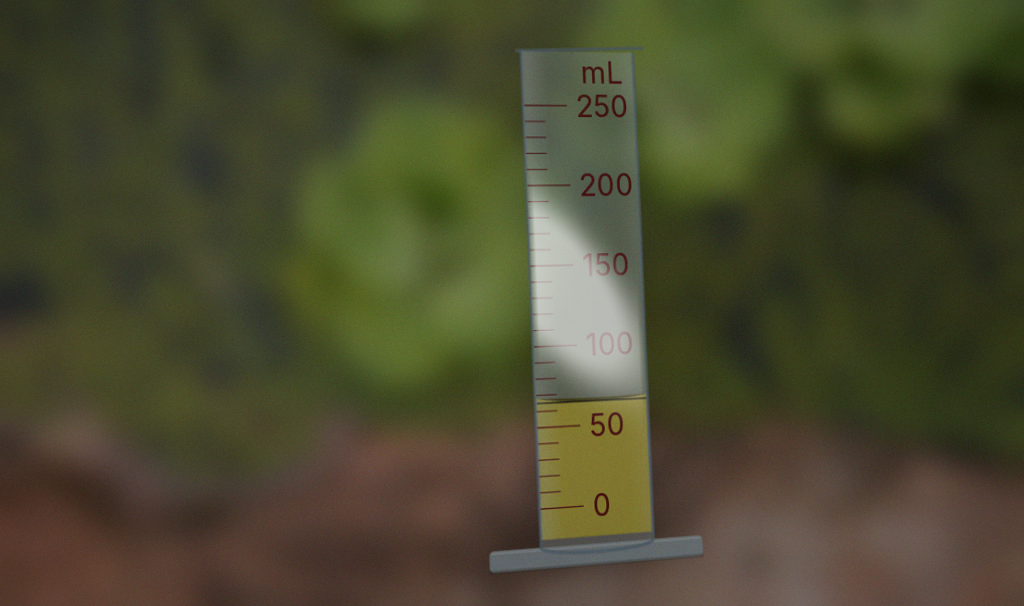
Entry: 65 mL
